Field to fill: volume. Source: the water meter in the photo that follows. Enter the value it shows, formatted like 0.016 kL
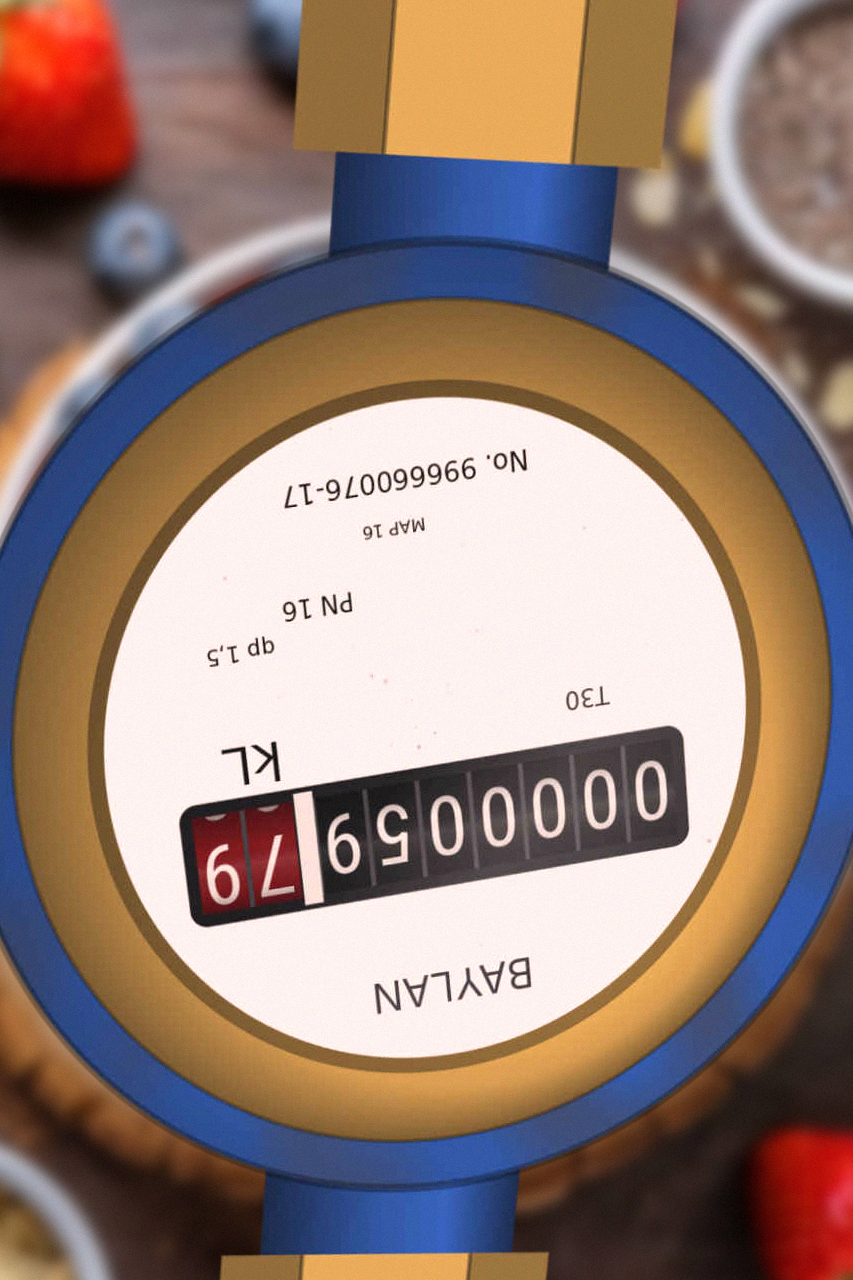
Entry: 59.79 kL
